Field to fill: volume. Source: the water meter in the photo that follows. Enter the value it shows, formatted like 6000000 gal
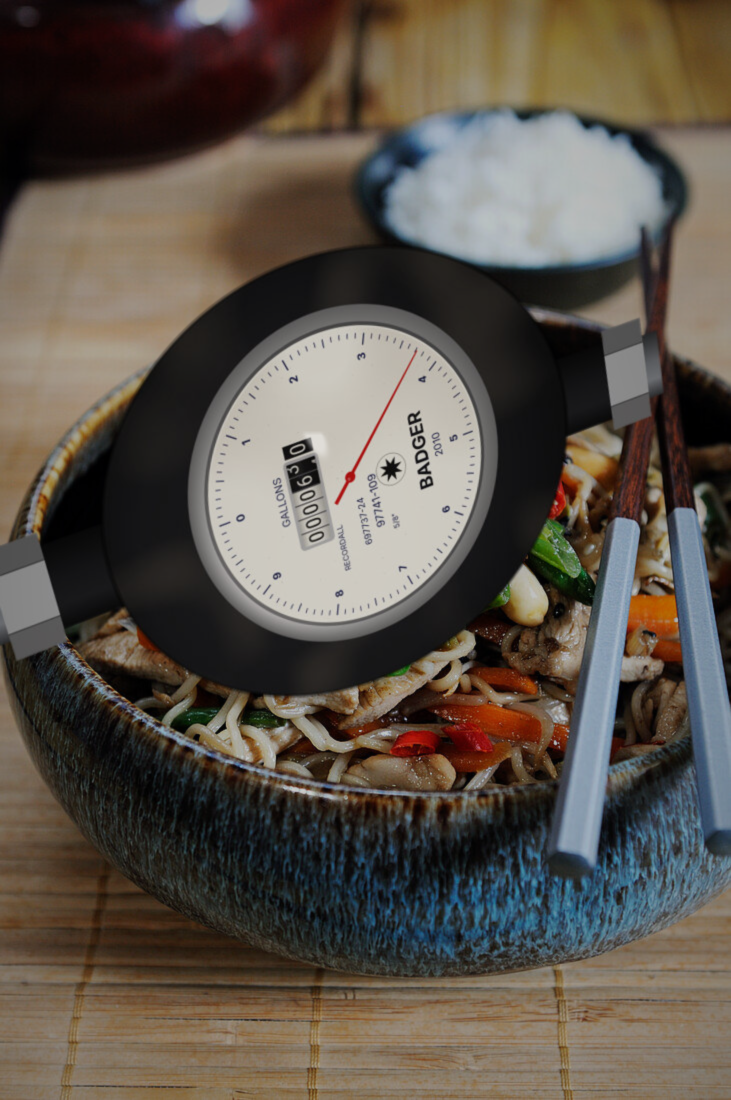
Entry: 633.7 gal
